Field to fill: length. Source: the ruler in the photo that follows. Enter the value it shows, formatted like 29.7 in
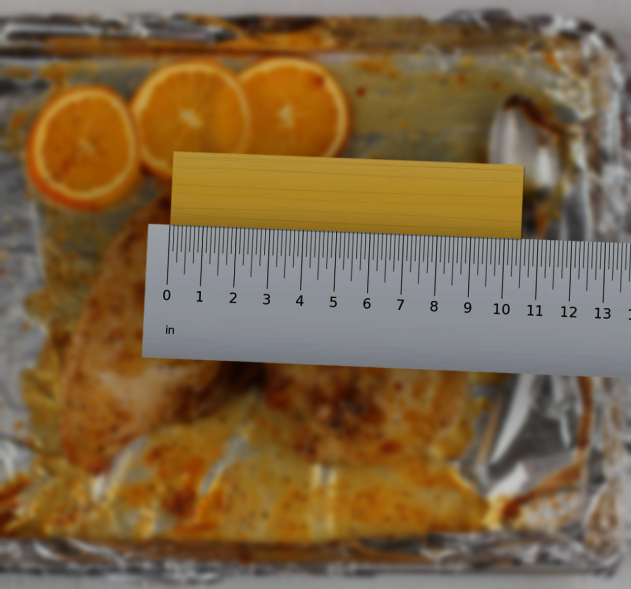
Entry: 10.5 in
